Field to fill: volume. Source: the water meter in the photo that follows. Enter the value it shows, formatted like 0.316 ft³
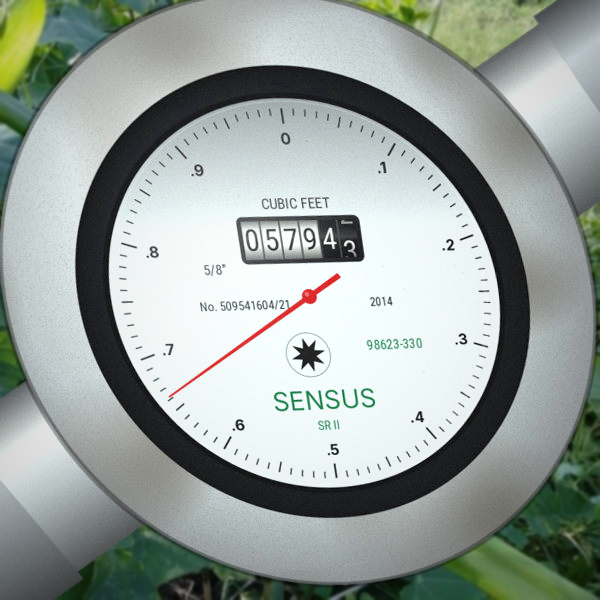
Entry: 57942.66 ft³
